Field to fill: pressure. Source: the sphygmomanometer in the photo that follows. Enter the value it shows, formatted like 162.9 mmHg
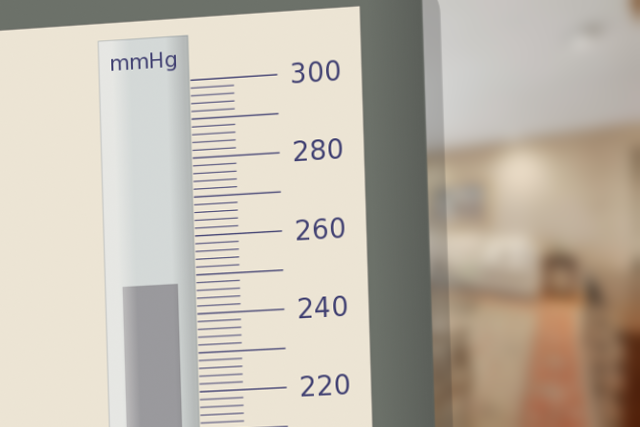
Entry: 248 mmHg
